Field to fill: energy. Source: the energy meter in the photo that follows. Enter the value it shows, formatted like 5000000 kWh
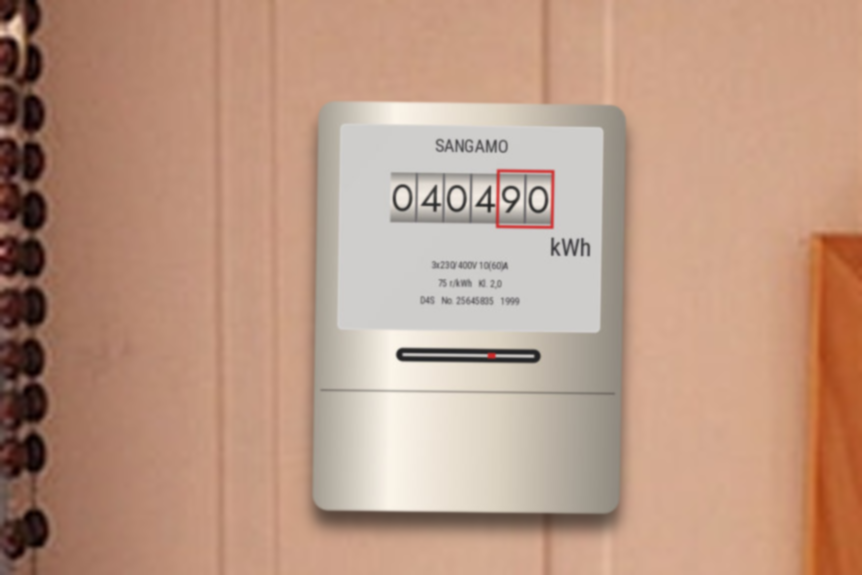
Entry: 404.90 kWh
